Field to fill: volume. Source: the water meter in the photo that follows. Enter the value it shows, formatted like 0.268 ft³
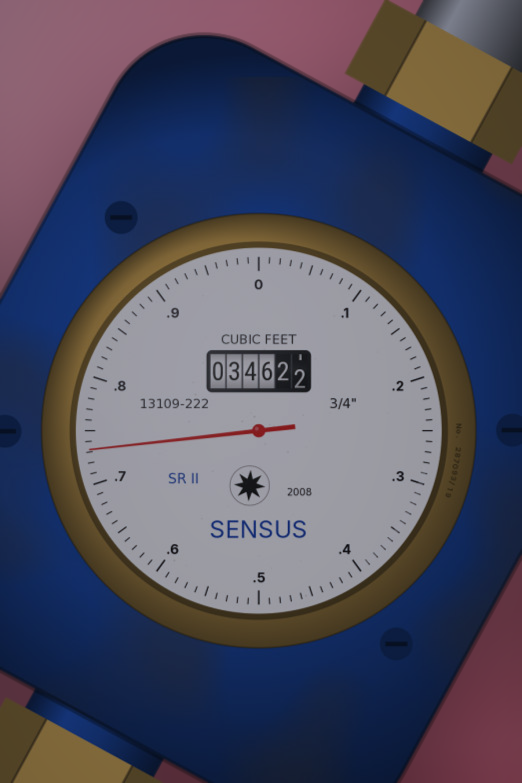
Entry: 34621.73 ft³
